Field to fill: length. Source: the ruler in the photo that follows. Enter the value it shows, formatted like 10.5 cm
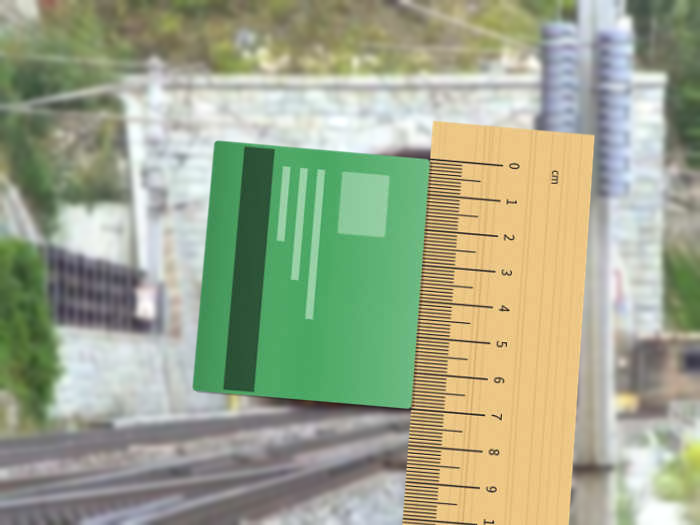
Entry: 7 cm
